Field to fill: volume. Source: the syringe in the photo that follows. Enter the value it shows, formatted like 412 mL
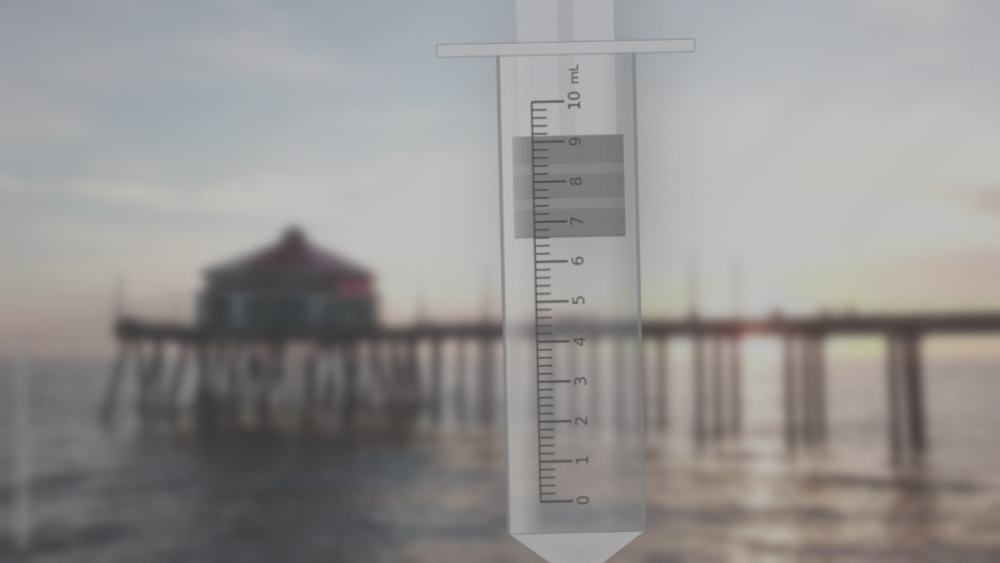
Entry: 6.6 mL
